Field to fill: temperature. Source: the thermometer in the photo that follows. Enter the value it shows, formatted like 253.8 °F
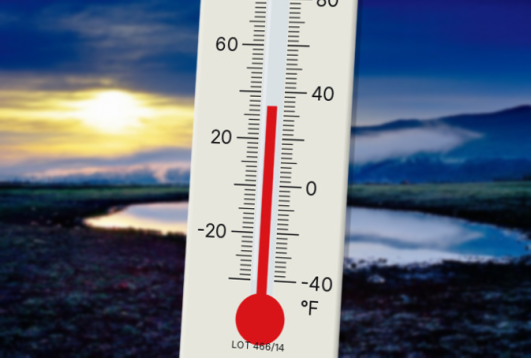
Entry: 34 °F
